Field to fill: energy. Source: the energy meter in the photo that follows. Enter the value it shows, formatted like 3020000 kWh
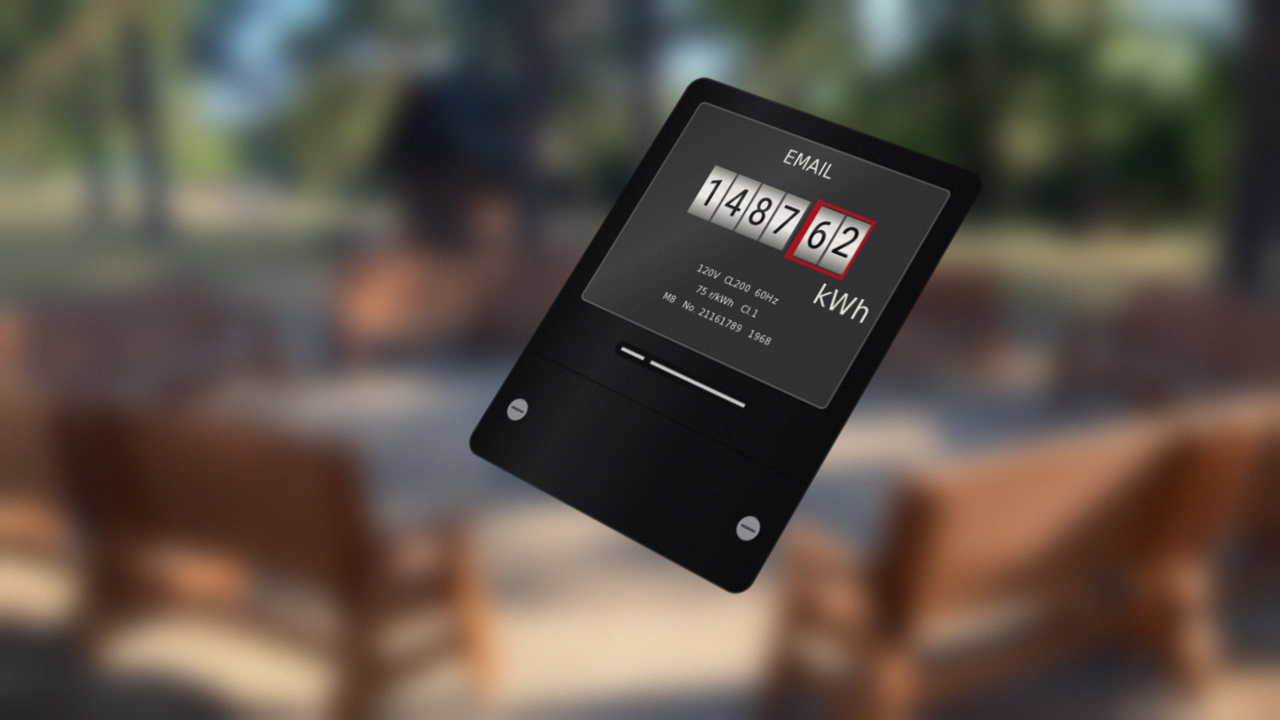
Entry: 1487.62 kWh
